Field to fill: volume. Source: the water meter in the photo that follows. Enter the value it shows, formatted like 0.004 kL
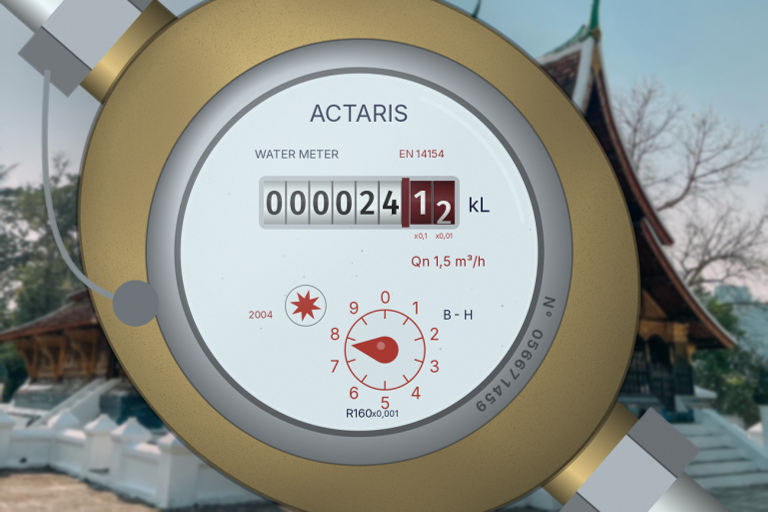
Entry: 24.117 kL
